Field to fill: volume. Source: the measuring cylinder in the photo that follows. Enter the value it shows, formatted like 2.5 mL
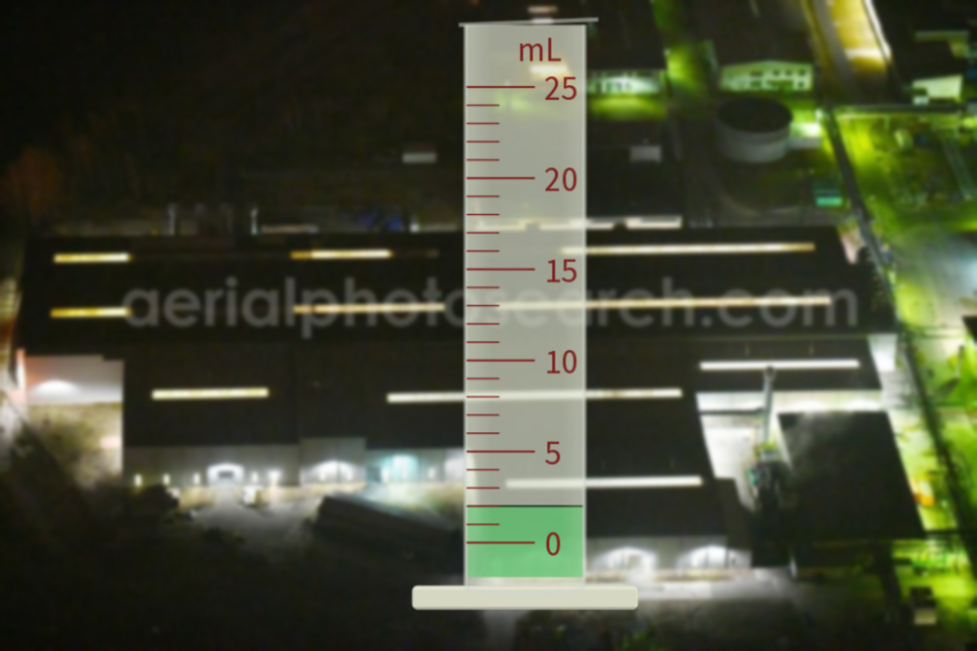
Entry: 2 mL
